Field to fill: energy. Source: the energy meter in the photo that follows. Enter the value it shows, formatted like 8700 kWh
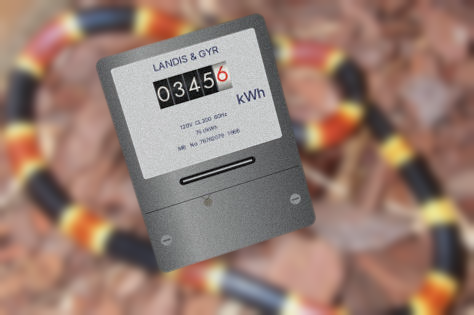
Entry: 345.6 kWh
